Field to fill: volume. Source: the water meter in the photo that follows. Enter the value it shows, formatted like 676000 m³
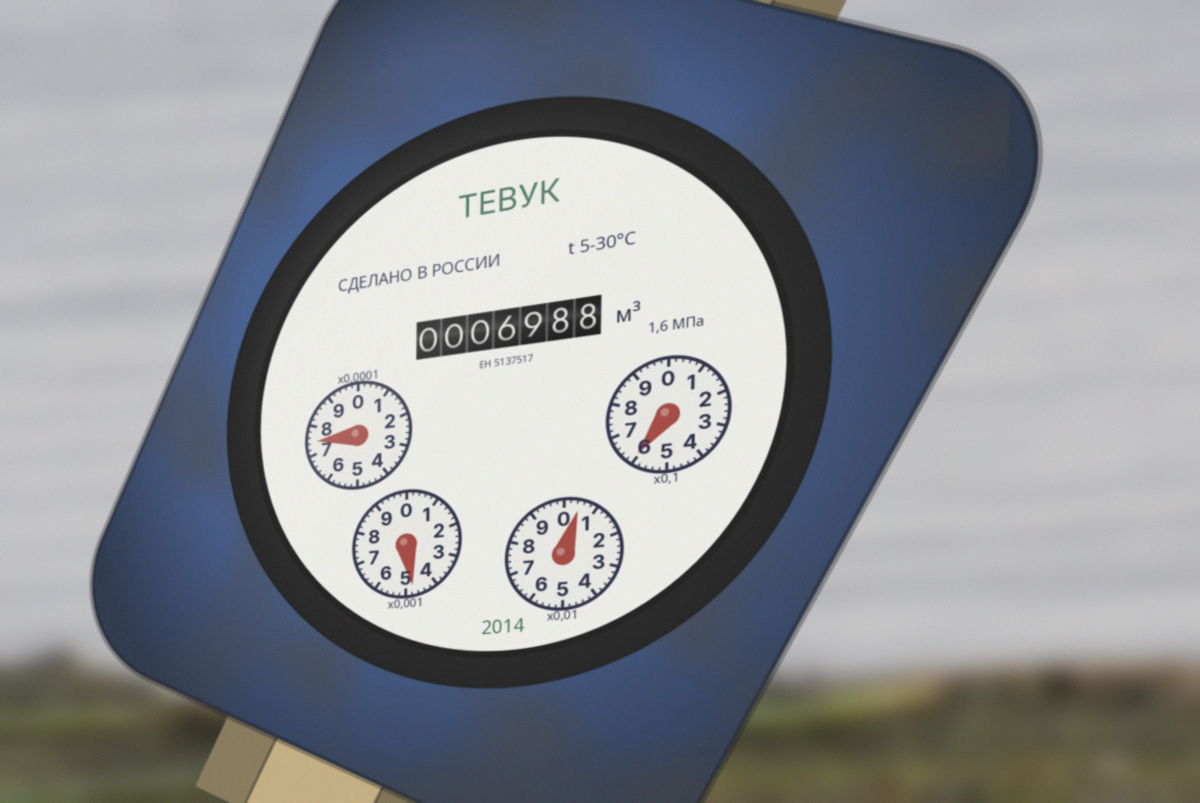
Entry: 6988.6047 m³
